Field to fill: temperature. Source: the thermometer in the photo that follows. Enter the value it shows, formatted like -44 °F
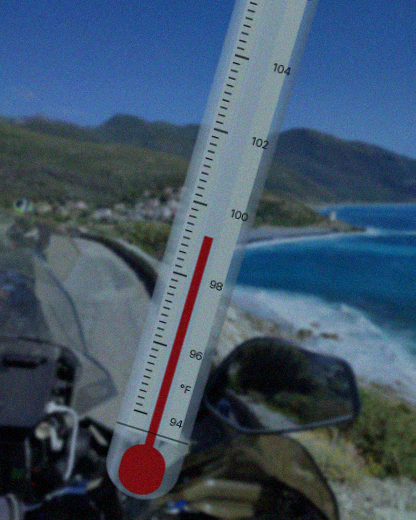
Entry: 99.2 °F
